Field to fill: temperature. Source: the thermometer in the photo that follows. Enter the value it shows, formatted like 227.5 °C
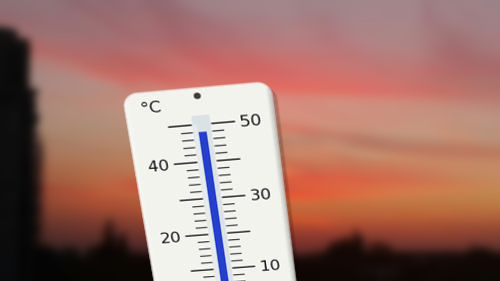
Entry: 48 °C
